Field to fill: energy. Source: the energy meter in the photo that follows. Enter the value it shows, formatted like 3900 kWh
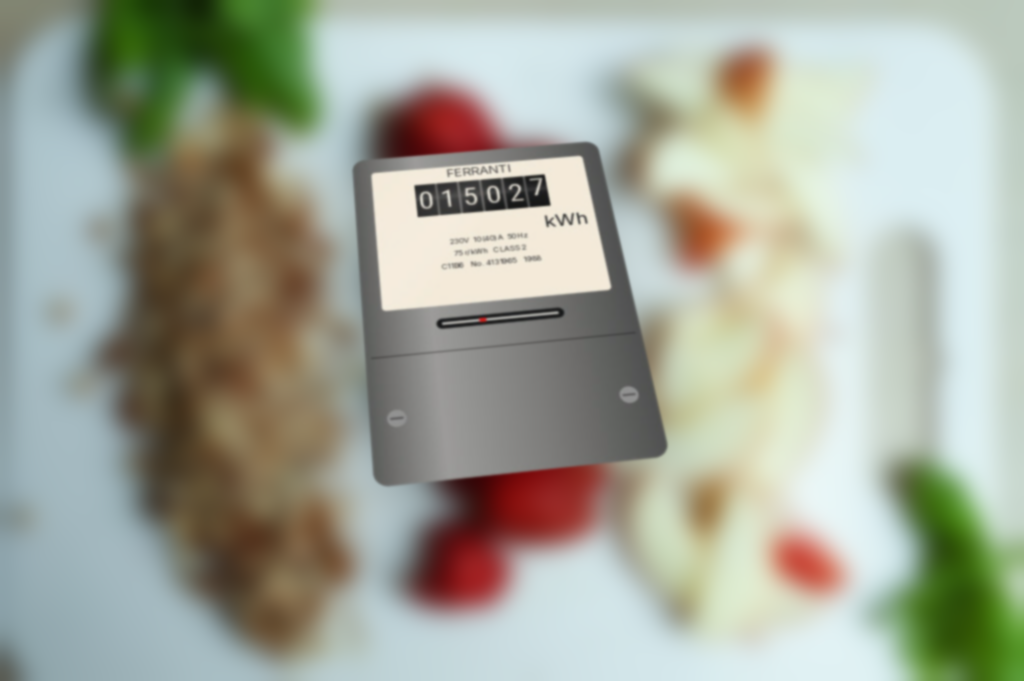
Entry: 15027 kWh
